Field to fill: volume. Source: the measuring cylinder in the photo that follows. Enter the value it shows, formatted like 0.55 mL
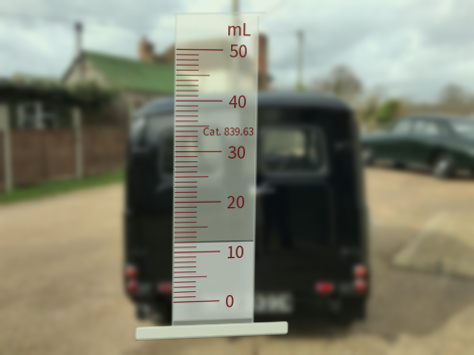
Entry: 12 mL
